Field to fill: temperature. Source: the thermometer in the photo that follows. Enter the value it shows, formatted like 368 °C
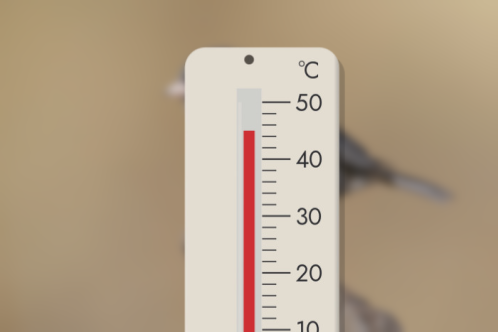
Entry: 45 °C
